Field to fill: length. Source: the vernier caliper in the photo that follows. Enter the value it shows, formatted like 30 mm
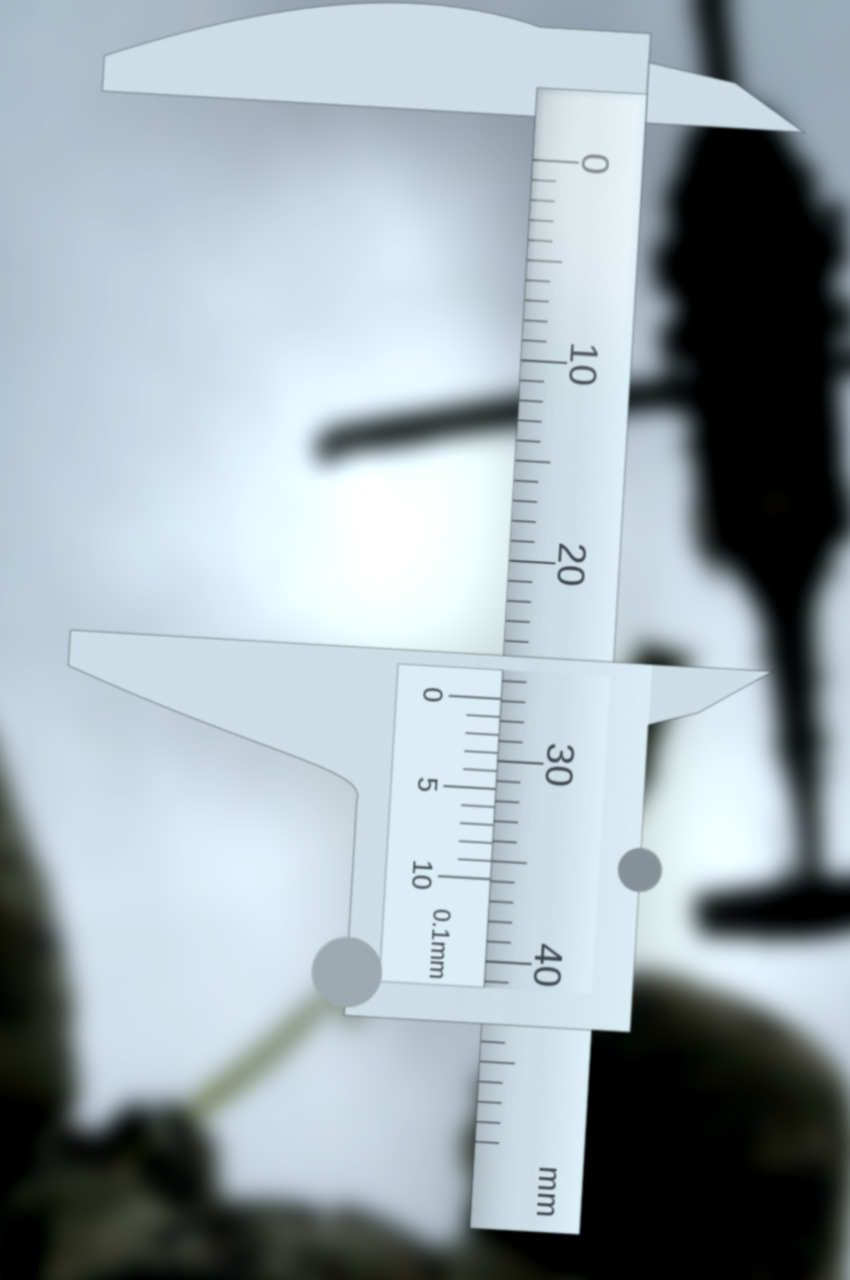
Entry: 26.9 mm
